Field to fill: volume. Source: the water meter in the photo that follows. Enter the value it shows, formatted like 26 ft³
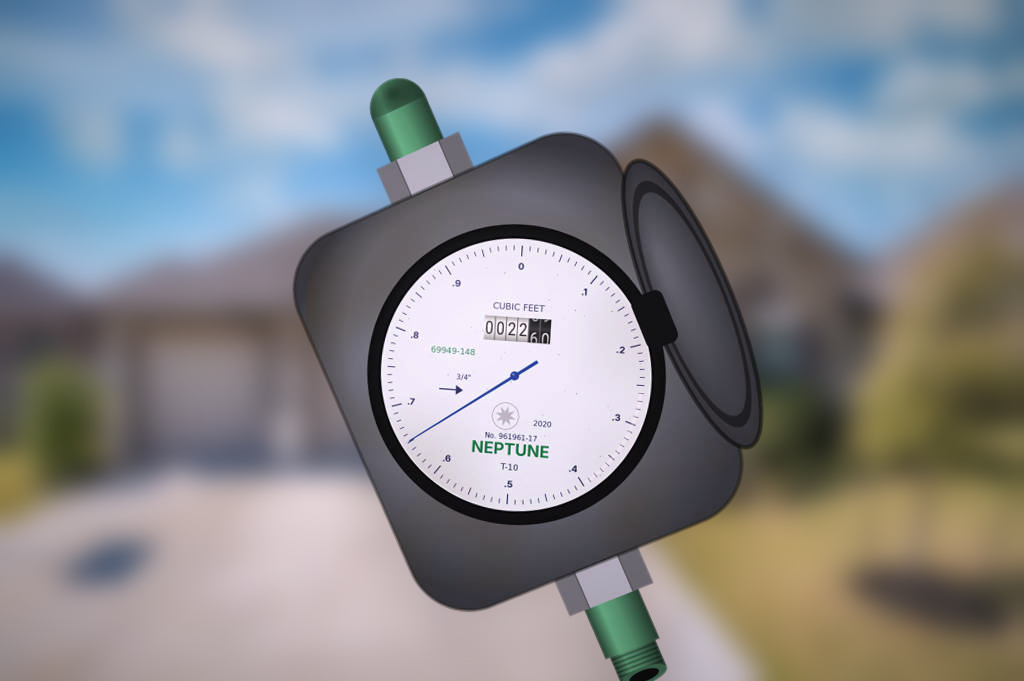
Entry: 2259.65 ft³
